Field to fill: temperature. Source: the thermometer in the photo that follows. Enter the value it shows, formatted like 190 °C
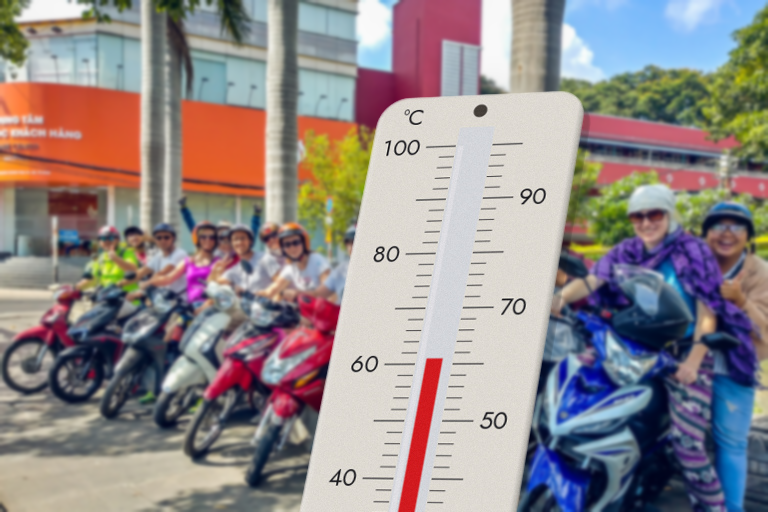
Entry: 61 °C
